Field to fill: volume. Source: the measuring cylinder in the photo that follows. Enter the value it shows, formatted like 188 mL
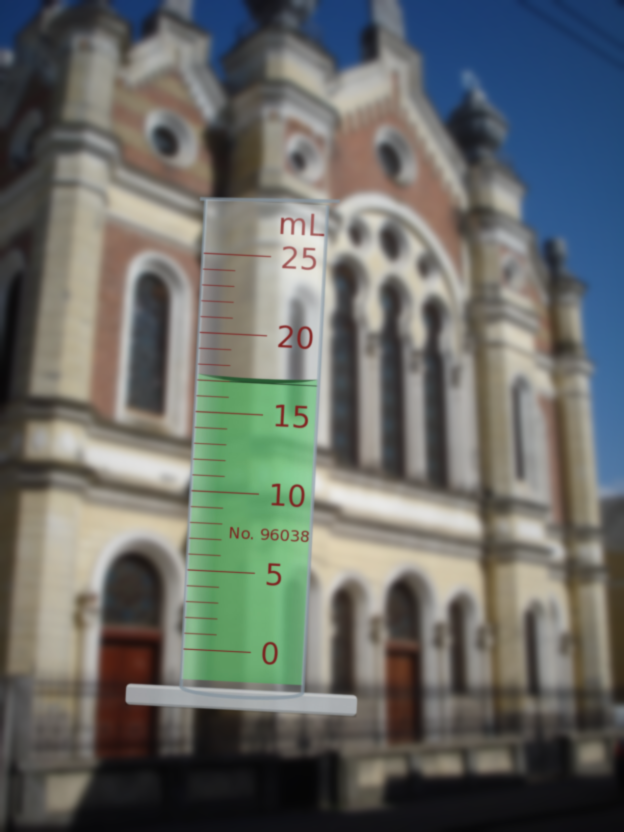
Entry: 17 mL
